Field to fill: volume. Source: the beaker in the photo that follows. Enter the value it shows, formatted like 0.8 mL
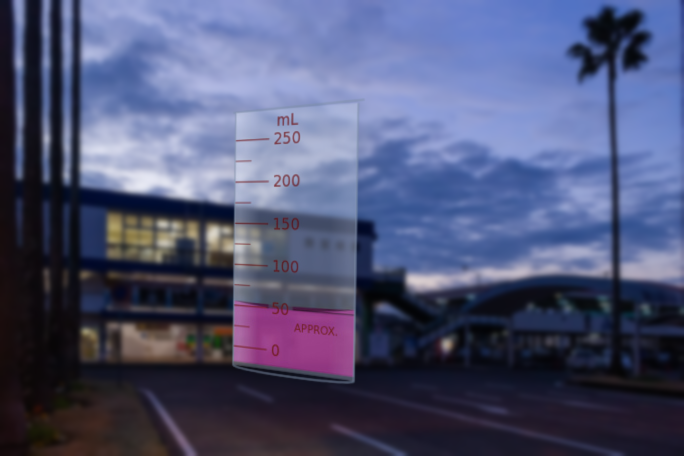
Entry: 50 mL
